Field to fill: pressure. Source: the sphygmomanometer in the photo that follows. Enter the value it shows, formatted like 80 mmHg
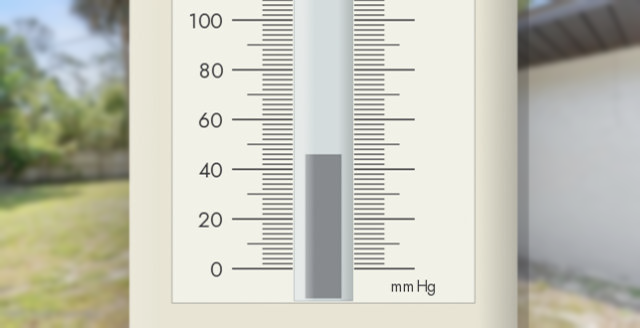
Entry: 46 mmHg
